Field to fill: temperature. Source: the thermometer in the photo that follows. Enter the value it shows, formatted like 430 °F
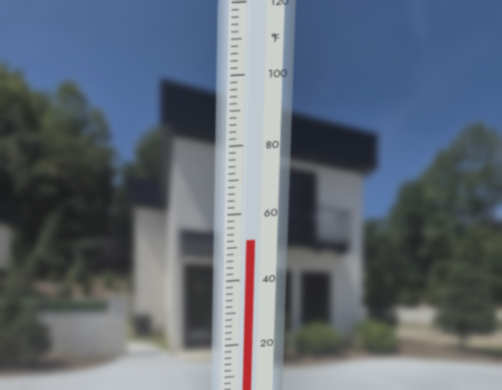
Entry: 52 °F
